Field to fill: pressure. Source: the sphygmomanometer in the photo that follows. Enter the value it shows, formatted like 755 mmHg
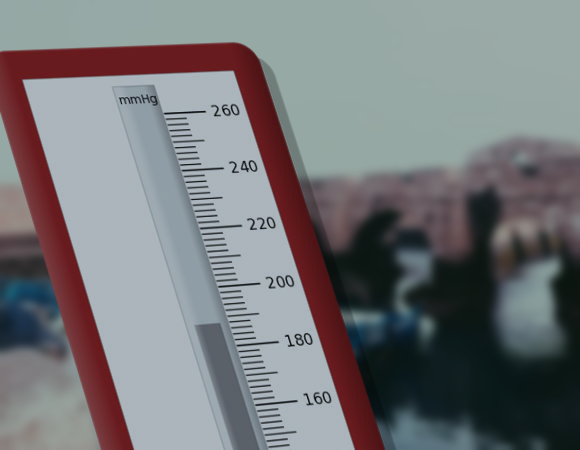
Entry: 188 mmHg
